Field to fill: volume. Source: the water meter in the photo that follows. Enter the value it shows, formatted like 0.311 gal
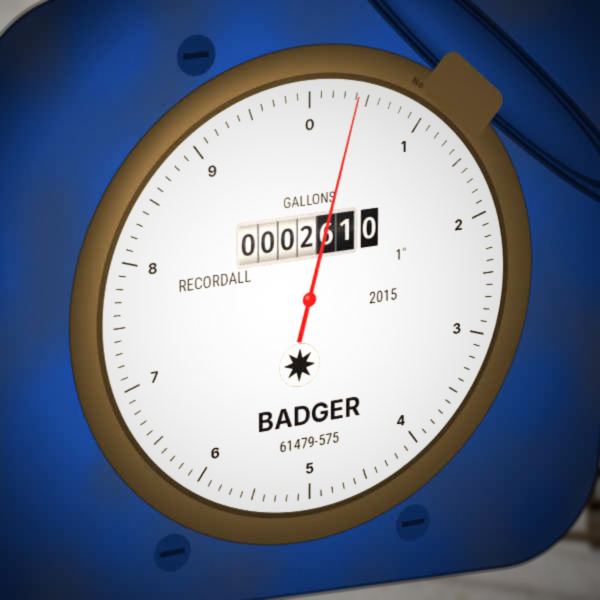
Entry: 2610.4 gal
